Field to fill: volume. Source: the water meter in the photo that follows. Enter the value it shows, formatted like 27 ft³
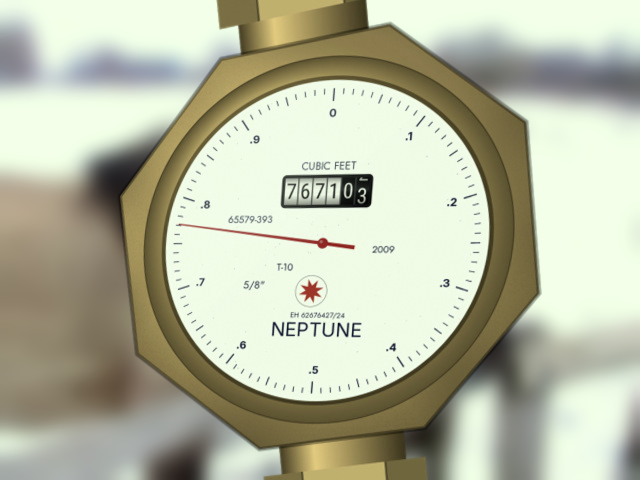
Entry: 767102.77 ft³
